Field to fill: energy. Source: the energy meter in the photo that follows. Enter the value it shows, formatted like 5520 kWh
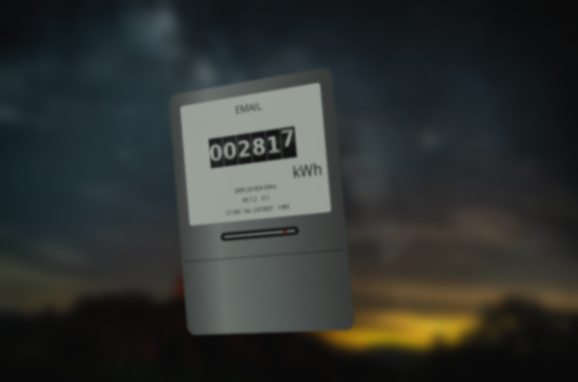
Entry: 2817 kWh
